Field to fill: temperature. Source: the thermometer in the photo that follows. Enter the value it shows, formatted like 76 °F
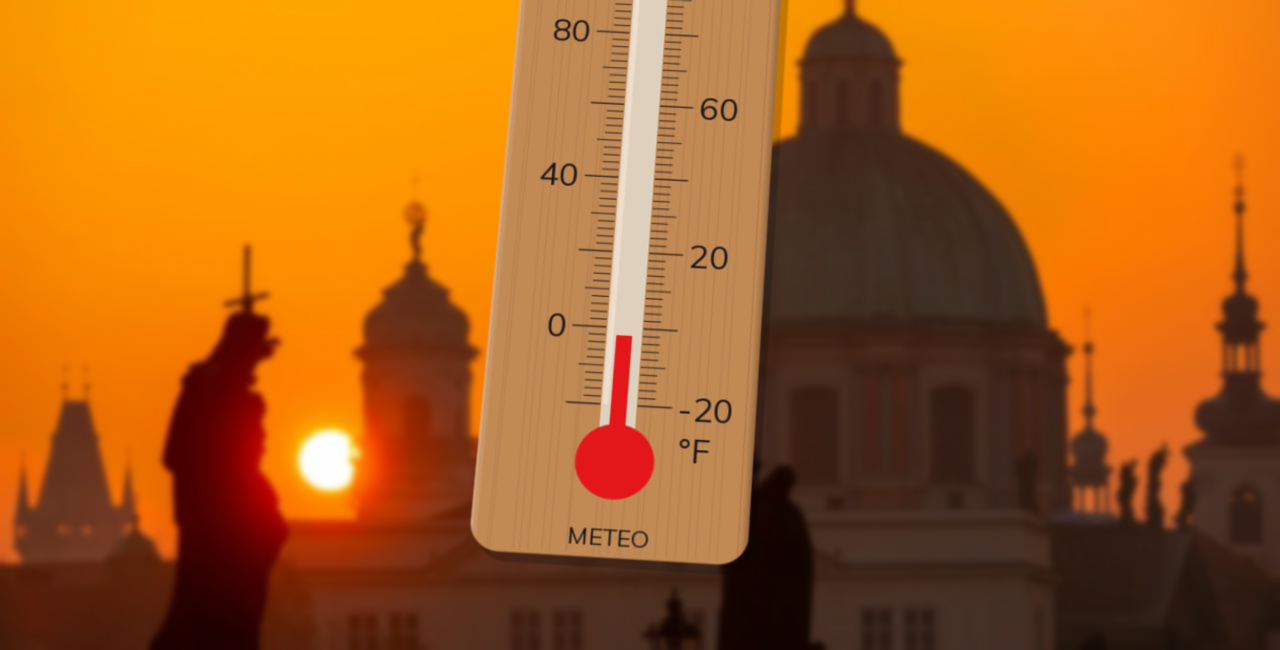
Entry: -2 °F
